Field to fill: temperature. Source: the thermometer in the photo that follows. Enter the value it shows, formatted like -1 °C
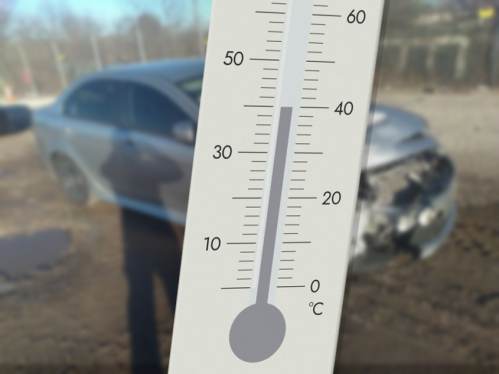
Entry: 40 °C
